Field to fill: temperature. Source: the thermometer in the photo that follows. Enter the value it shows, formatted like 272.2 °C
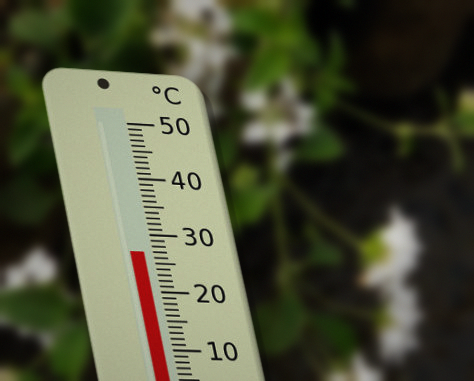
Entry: 27 °C
